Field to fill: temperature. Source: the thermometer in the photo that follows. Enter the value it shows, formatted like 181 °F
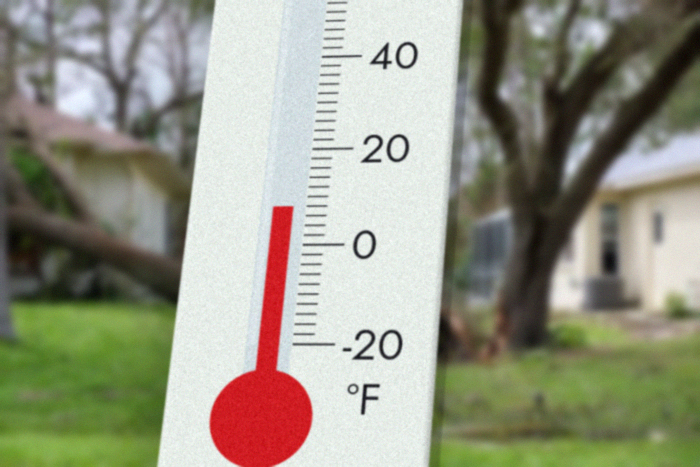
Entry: 8 °F
